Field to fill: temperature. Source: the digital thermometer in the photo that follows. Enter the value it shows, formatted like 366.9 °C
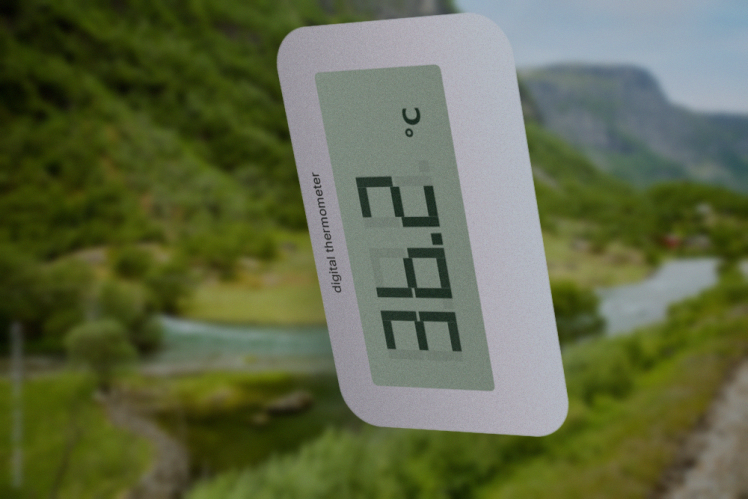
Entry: 36.2 °C
